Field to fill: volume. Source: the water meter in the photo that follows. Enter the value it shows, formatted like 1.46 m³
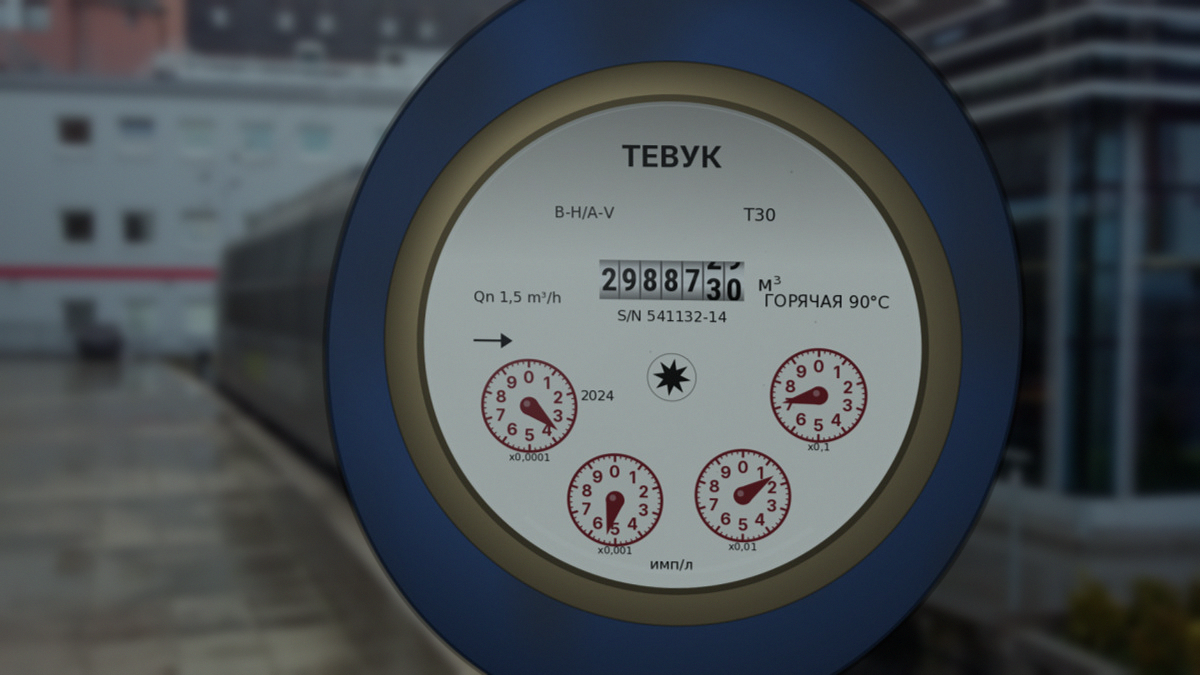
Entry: 2988729.7153 m³
